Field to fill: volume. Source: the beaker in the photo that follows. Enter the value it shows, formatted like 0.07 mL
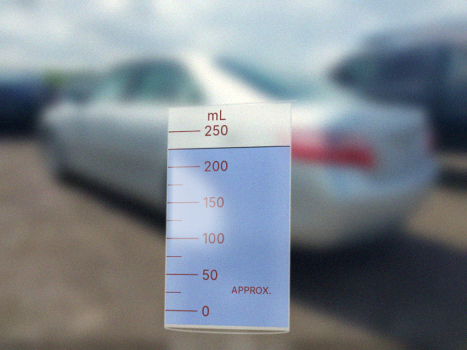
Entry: 225 mL
